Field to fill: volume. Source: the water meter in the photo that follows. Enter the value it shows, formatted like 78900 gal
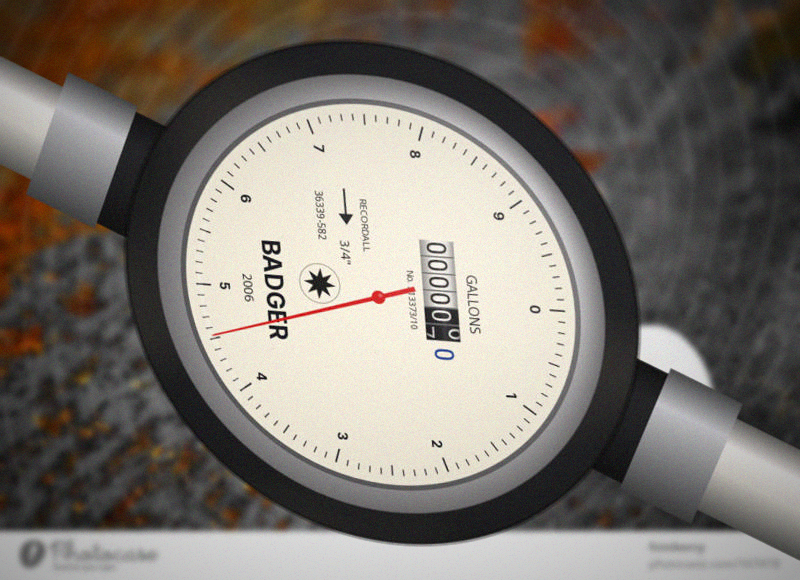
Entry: 64.5 gal
